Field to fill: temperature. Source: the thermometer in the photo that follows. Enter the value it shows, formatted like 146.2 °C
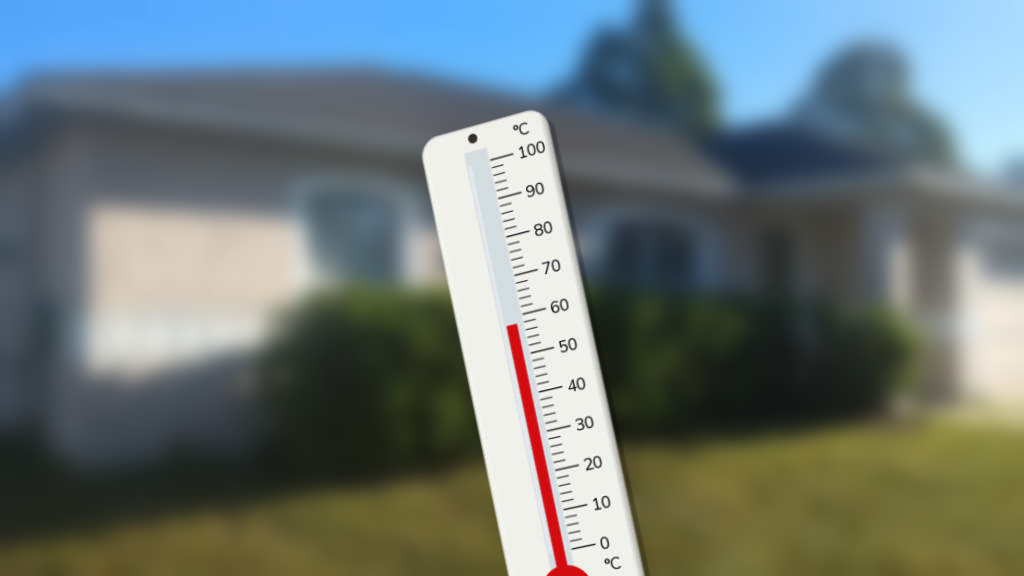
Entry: 58 °C
